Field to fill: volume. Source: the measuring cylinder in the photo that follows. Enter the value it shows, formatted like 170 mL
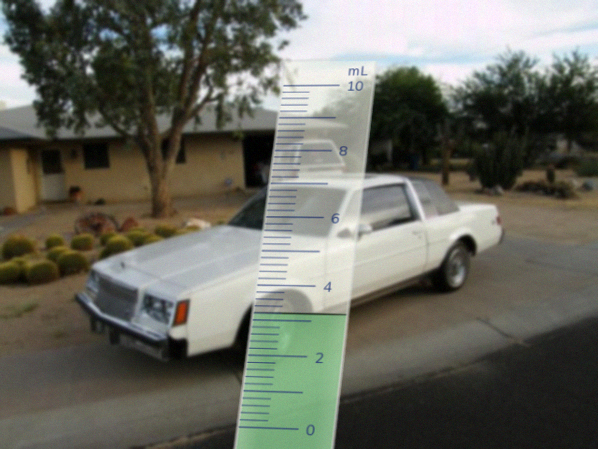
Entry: 3.2 mL
